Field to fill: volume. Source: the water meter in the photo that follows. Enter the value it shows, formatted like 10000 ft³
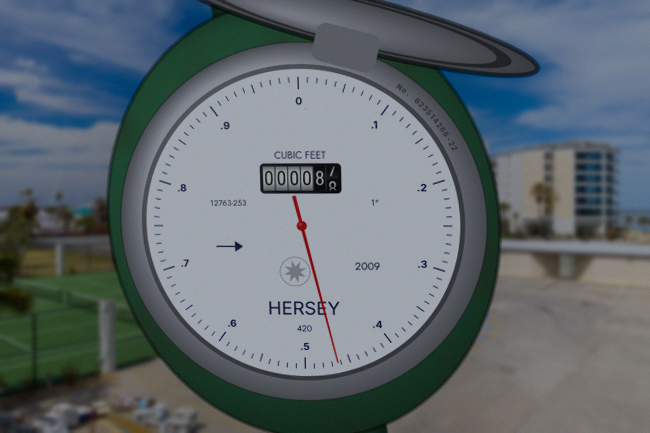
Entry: 87.46 ft³
